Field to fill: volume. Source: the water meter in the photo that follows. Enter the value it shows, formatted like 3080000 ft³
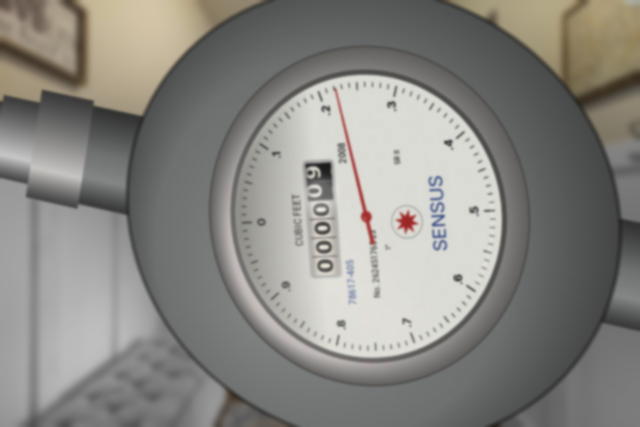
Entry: 9.22 ft³
